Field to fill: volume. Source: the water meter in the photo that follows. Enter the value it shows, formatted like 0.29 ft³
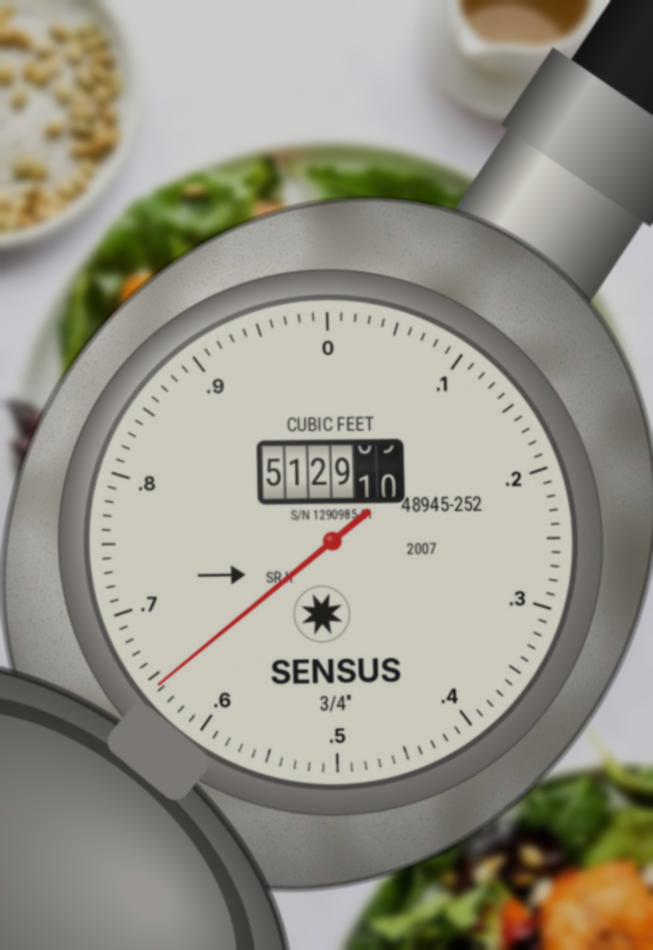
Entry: 512909.64 ft³
